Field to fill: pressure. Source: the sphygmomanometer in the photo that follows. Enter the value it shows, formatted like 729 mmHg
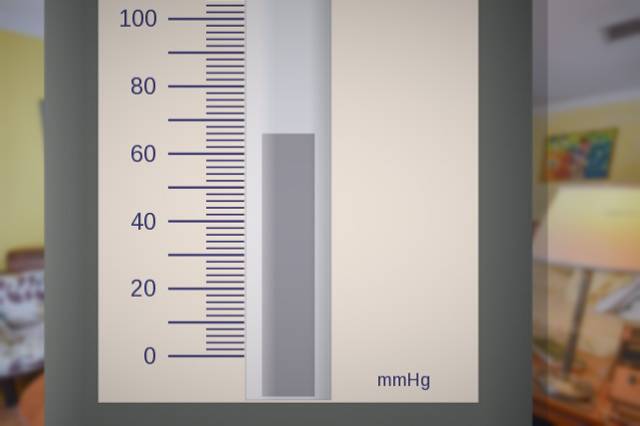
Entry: 66 mmHg
